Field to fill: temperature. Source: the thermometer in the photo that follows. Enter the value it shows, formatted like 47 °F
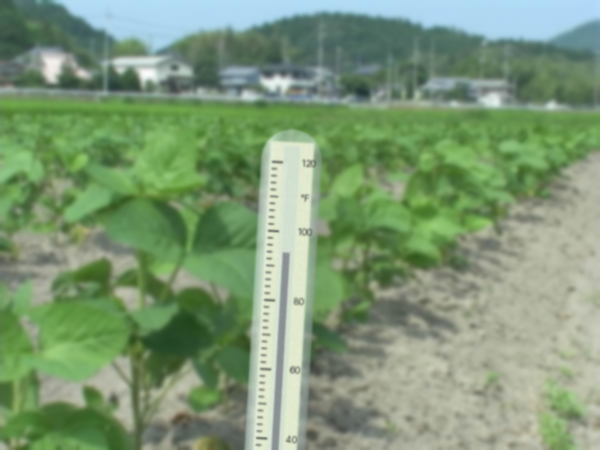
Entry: 94 °F
